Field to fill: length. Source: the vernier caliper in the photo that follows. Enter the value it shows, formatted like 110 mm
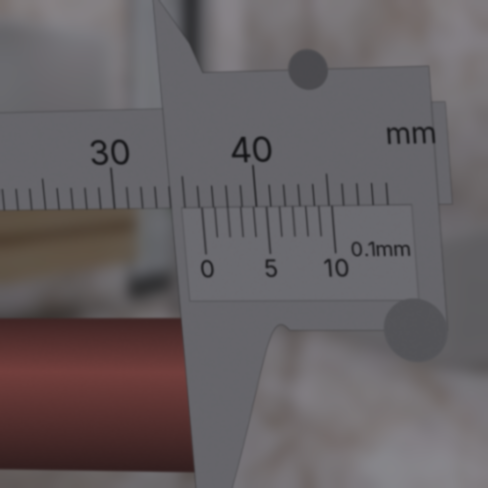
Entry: 36.2 mm
